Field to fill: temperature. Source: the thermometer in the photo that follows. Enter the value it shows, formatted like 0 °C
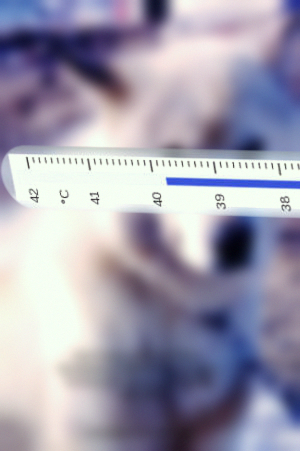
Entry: 39.8 °C
